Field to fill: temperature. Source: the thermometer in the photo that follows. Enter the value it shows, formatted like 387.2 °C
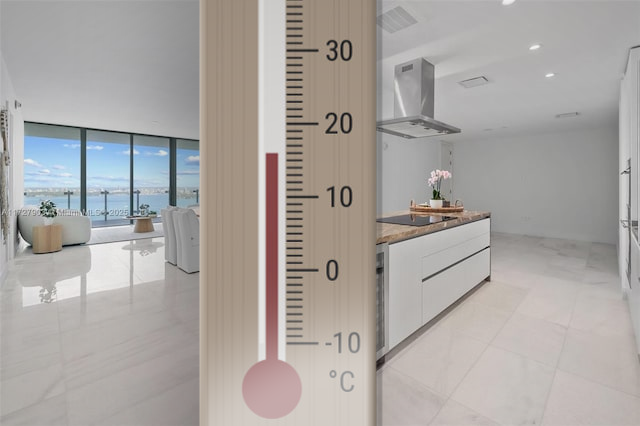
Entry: 16 °C
